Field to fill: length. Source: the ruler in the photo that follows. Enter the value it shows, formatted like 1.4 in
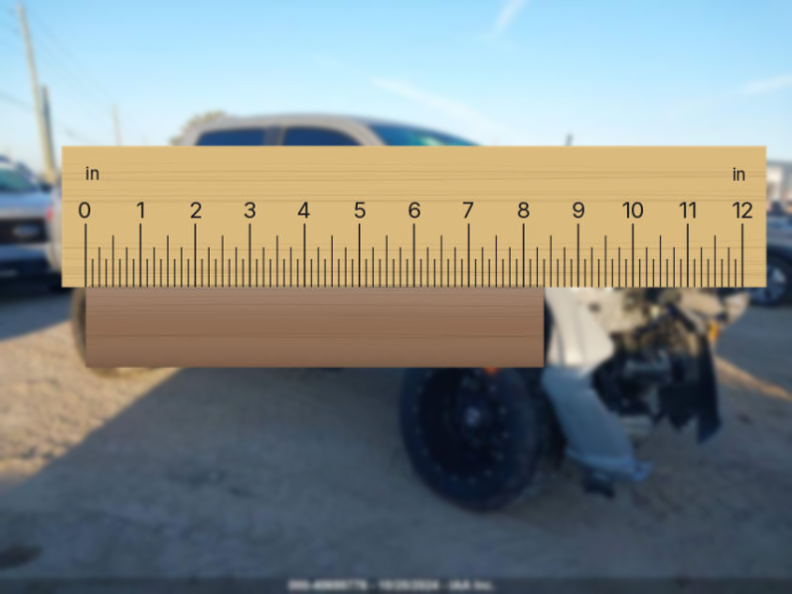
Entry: 8.375 in
